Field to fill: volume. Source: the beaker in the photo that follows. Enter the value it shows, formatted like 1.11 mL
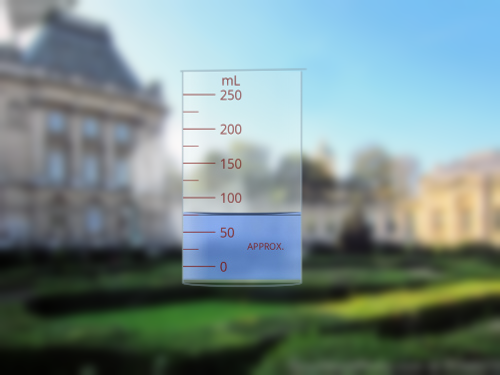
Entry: 75 mL
